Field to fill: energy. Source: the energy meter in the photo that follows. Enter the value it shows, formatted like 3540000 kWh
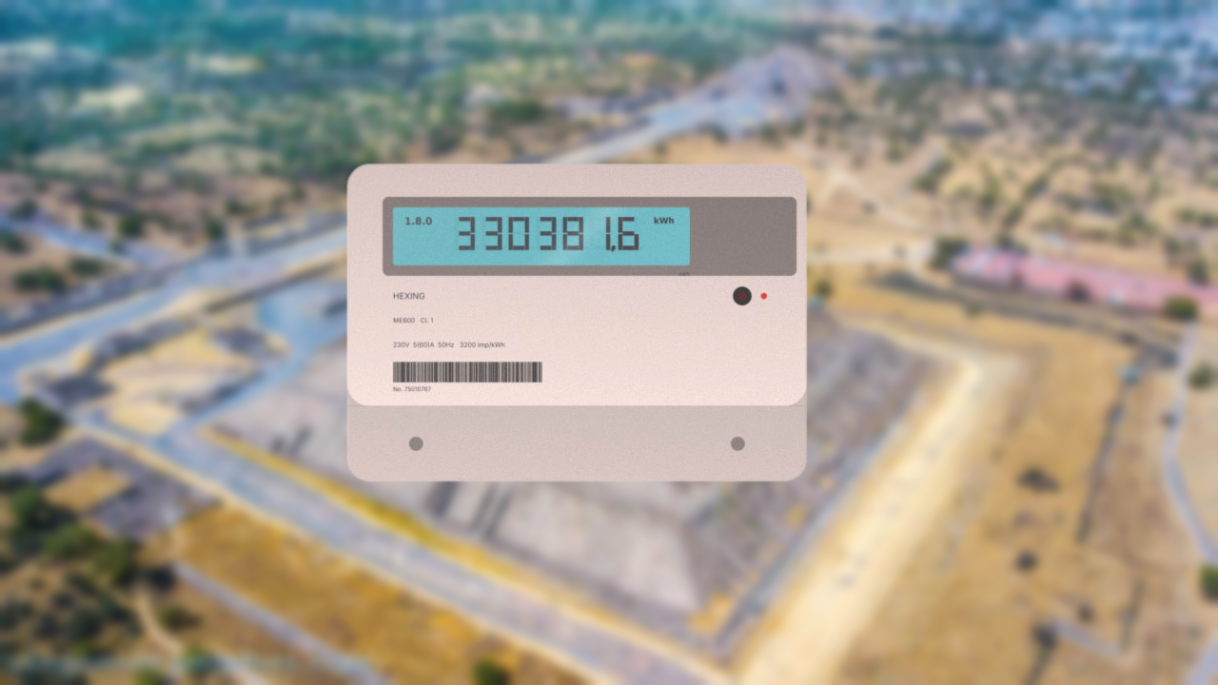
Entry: 330381.6 kWh
